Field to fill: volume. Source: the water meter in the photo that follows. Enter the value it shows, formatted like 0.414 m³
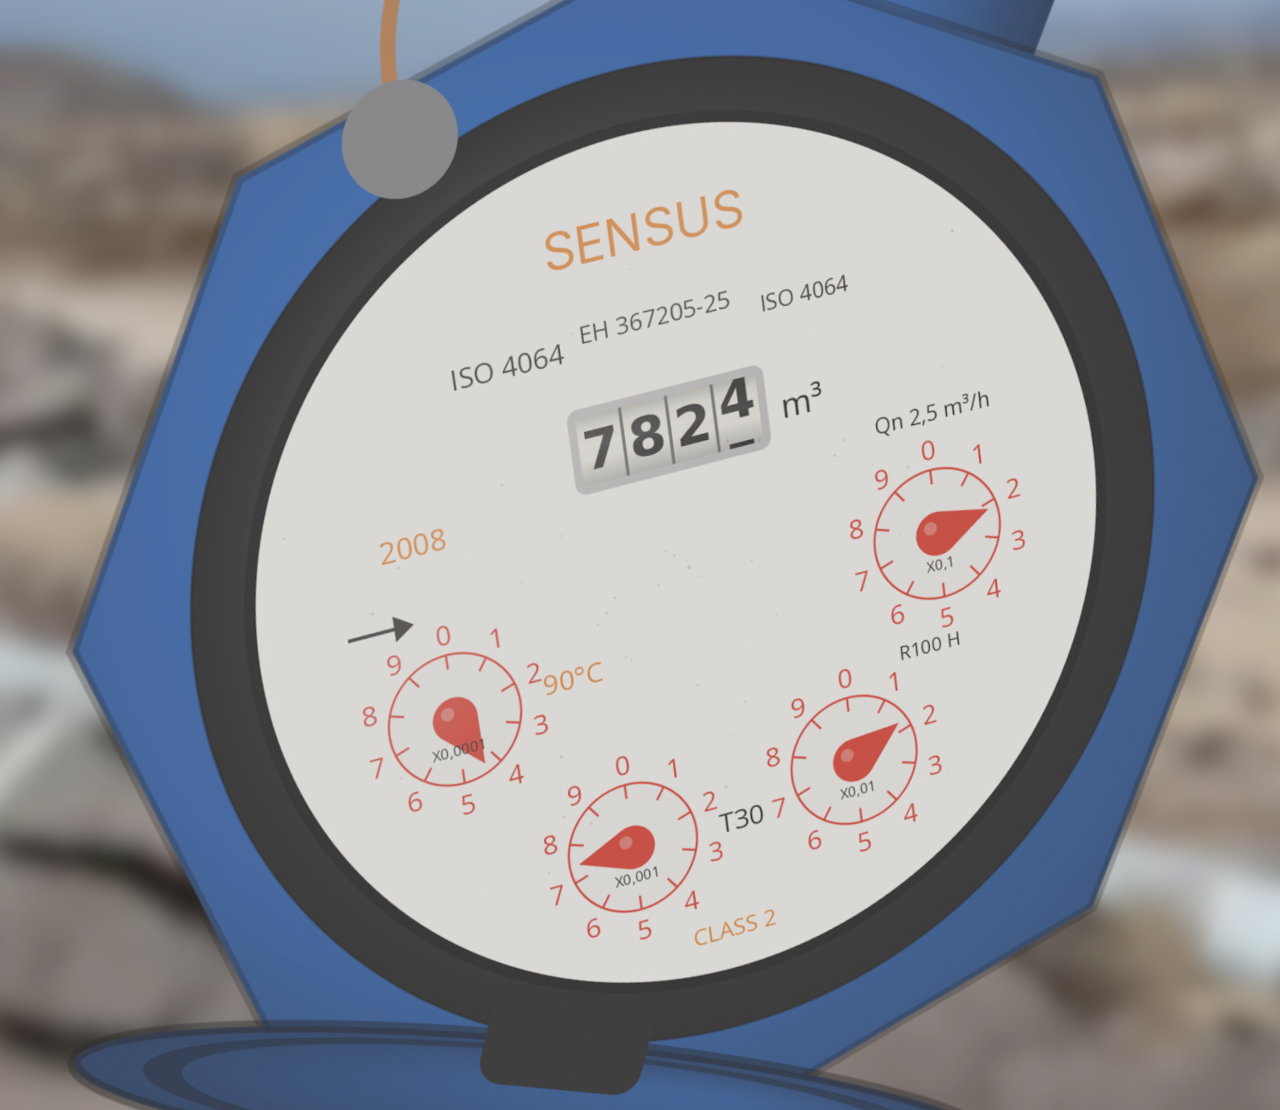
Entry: 7824.2174 m³
